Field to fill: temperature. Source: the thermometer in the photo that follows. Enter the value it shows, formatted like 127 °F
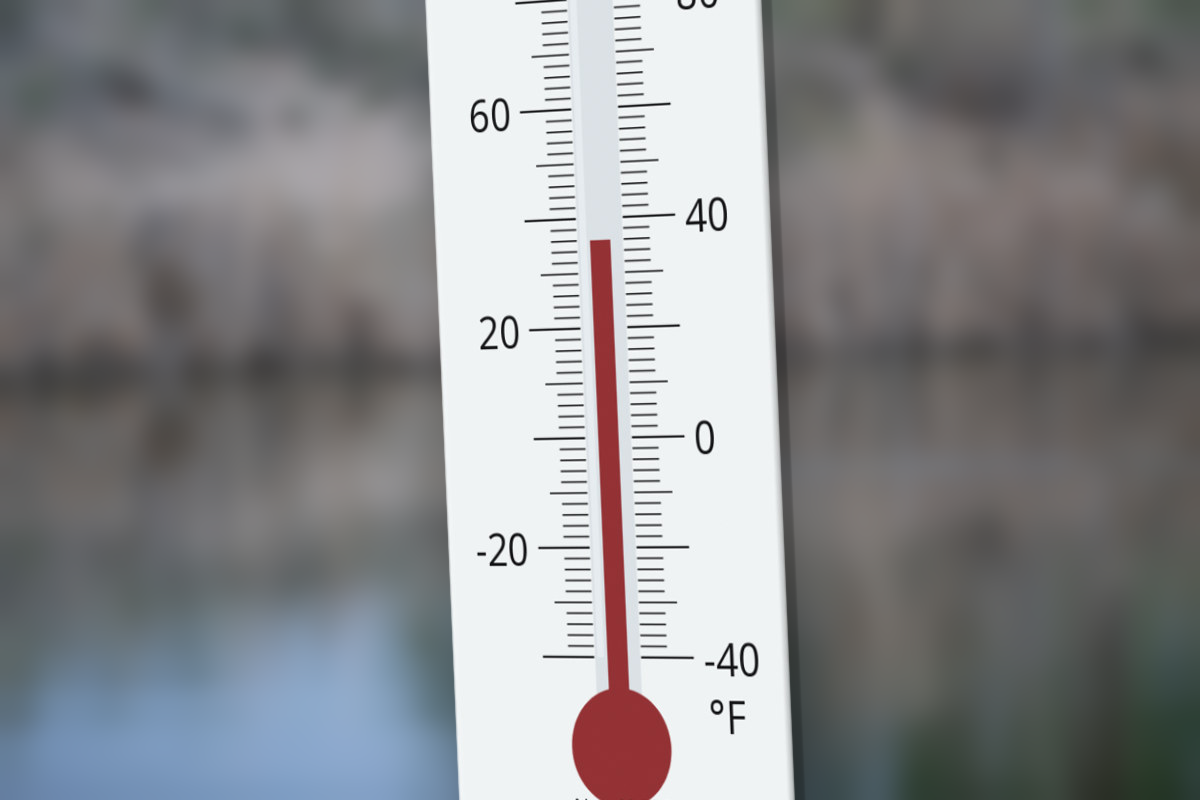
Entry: 36 °F
